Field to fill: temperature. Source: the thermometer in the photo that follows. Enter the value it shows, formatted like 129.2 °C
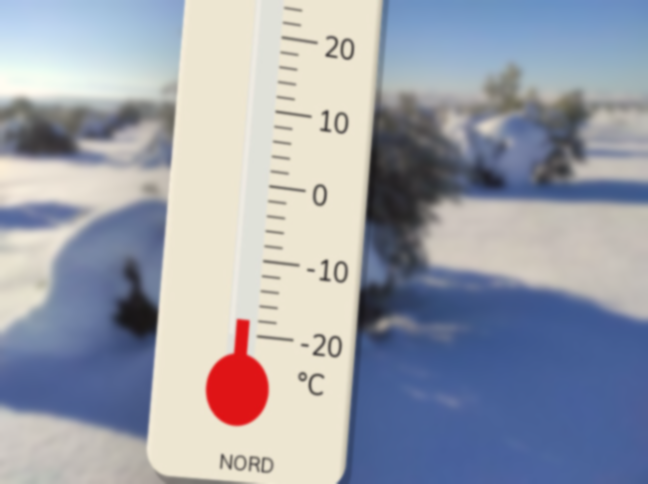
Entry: -18 °C
